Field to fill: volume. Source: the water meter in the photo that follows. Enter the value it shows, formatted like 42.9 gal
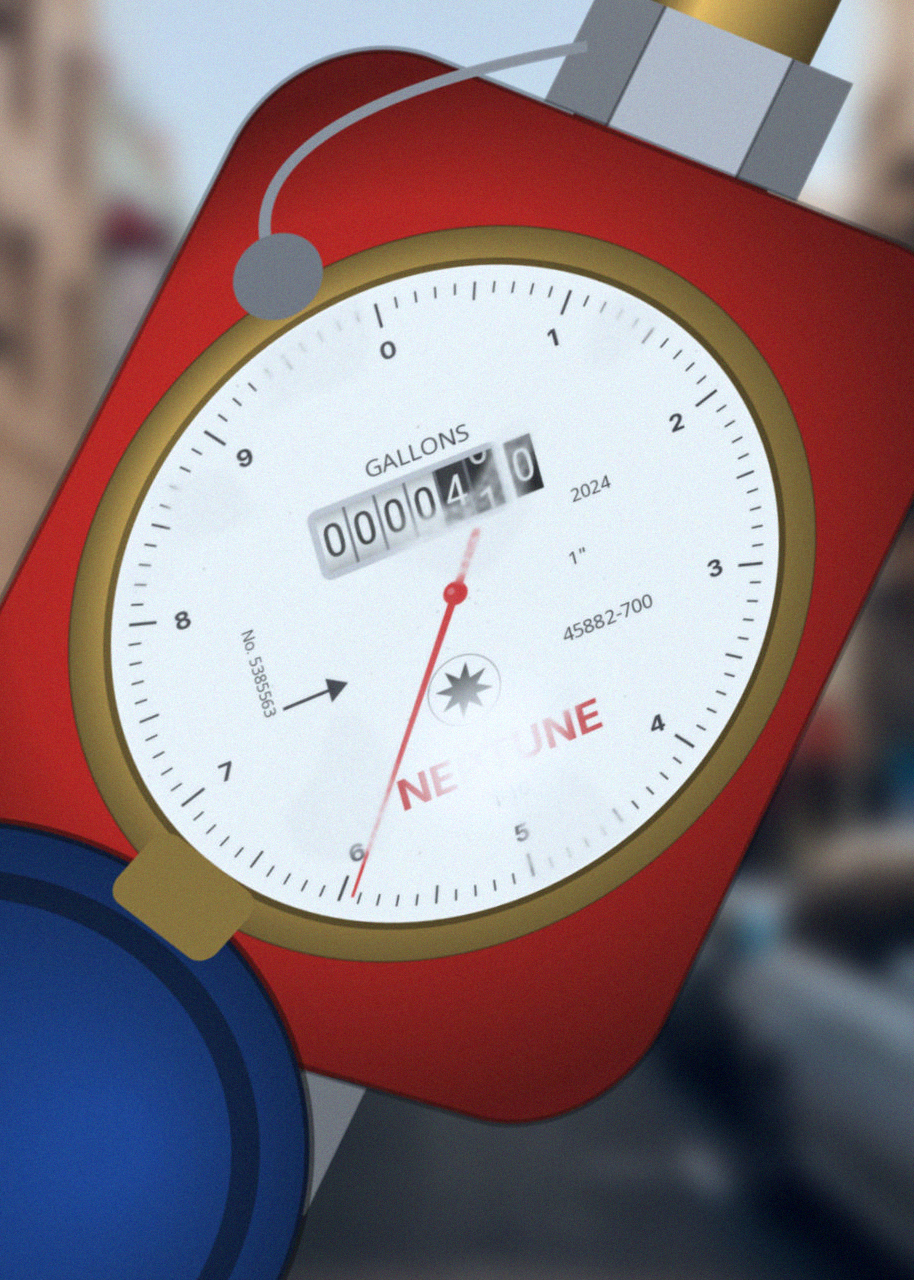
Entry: 405.9 gal
